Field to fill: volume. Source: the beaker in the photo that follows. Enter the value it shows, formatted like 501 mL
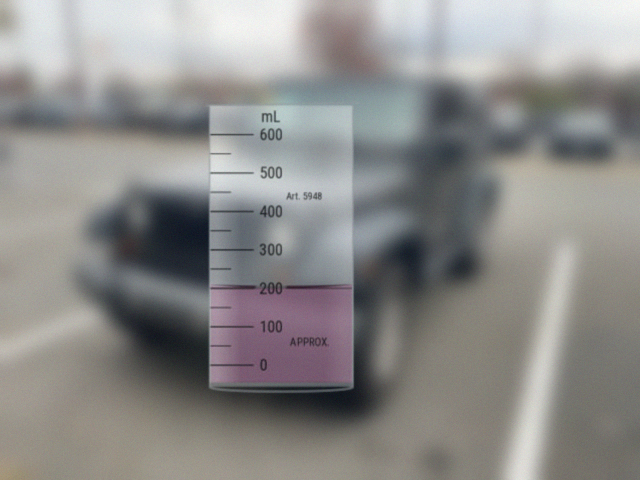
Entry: 200 mL
